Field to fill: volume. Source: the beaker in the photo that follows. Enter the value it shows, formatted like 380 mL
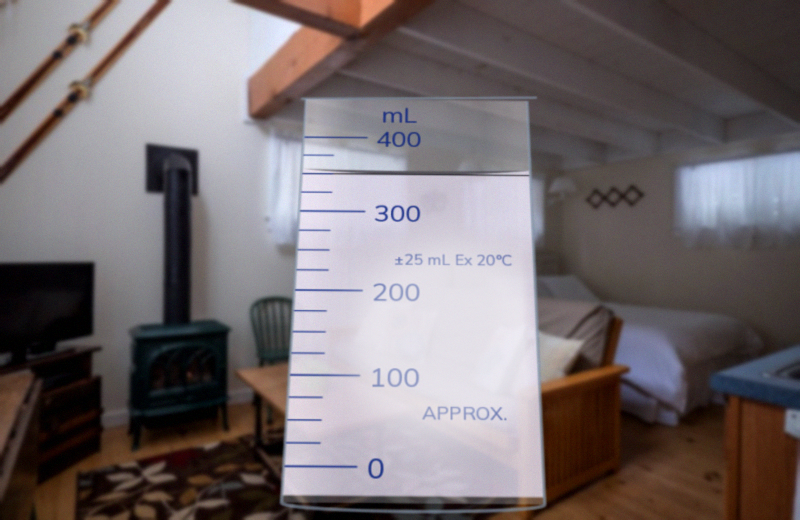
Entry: 350 mL
